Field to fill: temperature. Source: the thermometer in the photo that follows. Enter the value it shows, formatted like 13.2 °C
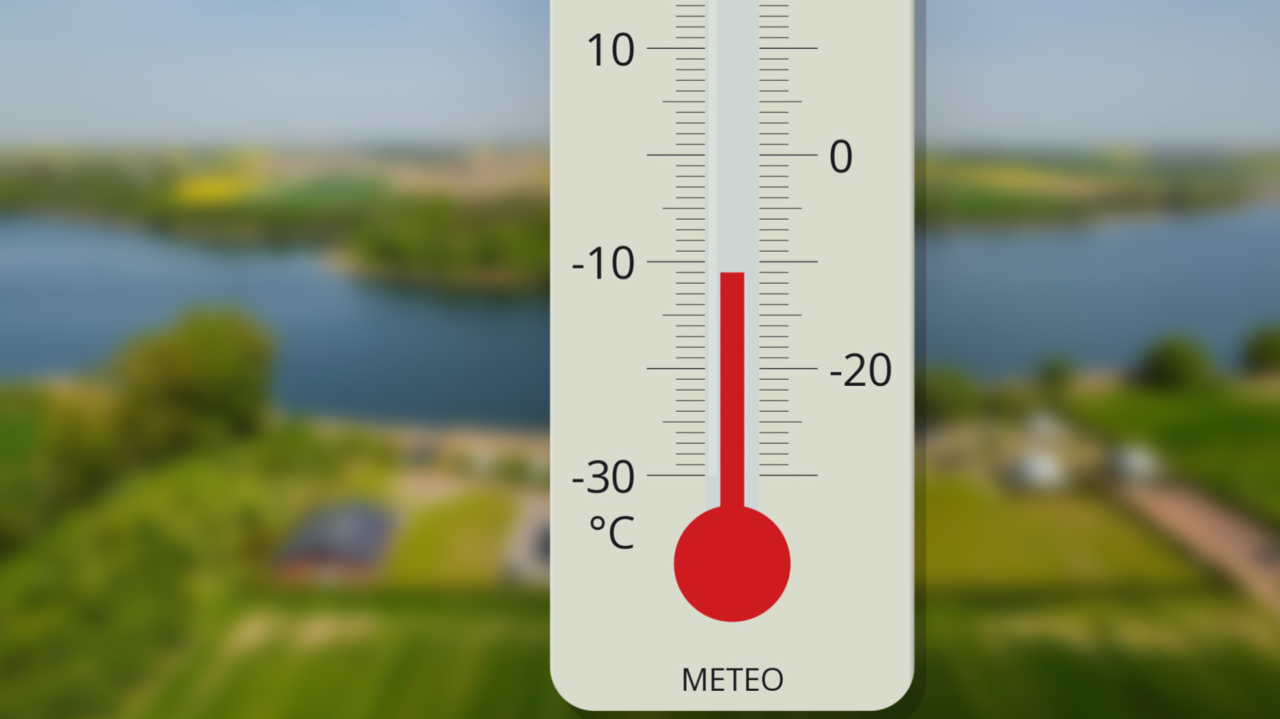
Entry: -11 °C
